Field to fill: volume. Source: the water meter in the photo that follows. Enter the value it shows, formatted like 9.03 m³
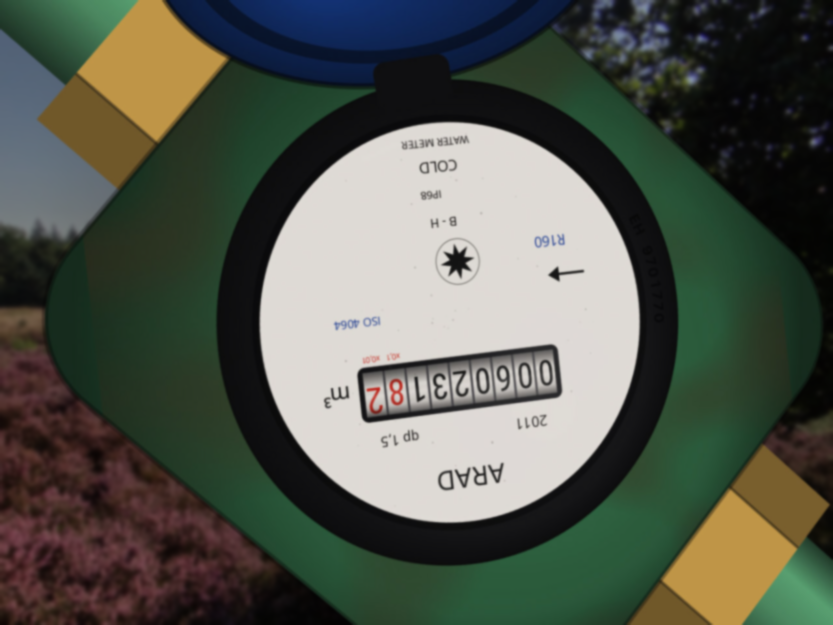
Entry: 60231.82 m³
